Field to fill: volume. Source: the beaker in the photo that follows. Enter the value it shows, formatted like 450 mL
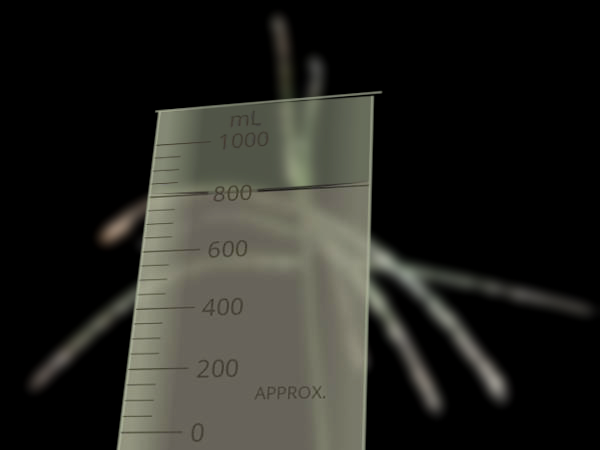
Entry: 800 mL
